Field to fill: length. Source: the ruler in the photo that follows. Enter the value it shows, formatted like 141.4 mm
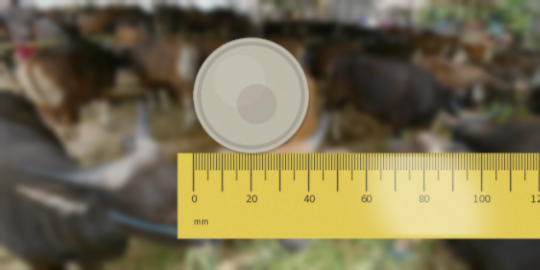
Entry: 40 mm
